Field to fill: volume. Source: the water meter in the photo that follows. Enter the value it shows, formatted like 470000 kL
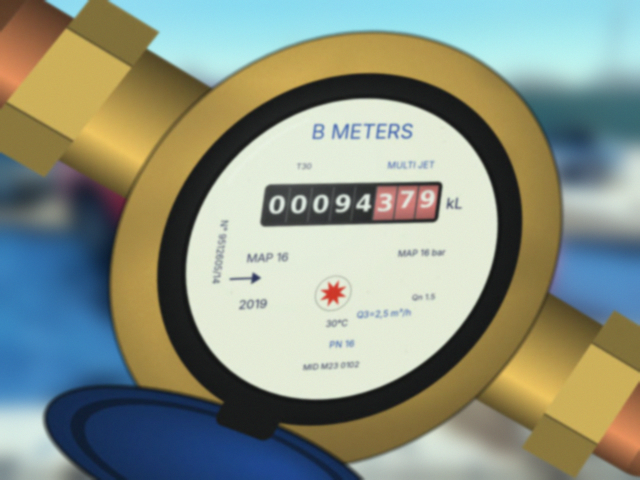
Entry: 94.379 kL
